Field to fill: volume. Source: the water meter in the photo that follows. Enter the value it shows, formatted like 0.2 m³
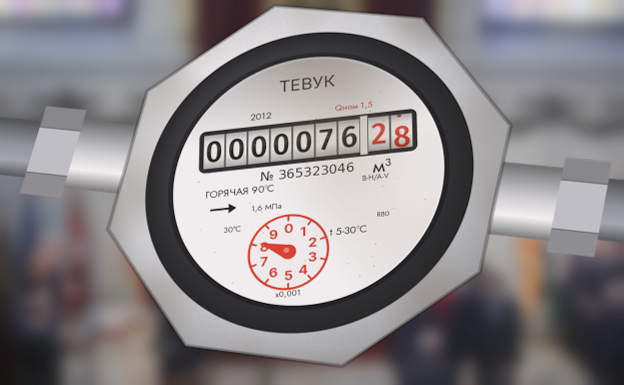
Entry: 76.278 m³
